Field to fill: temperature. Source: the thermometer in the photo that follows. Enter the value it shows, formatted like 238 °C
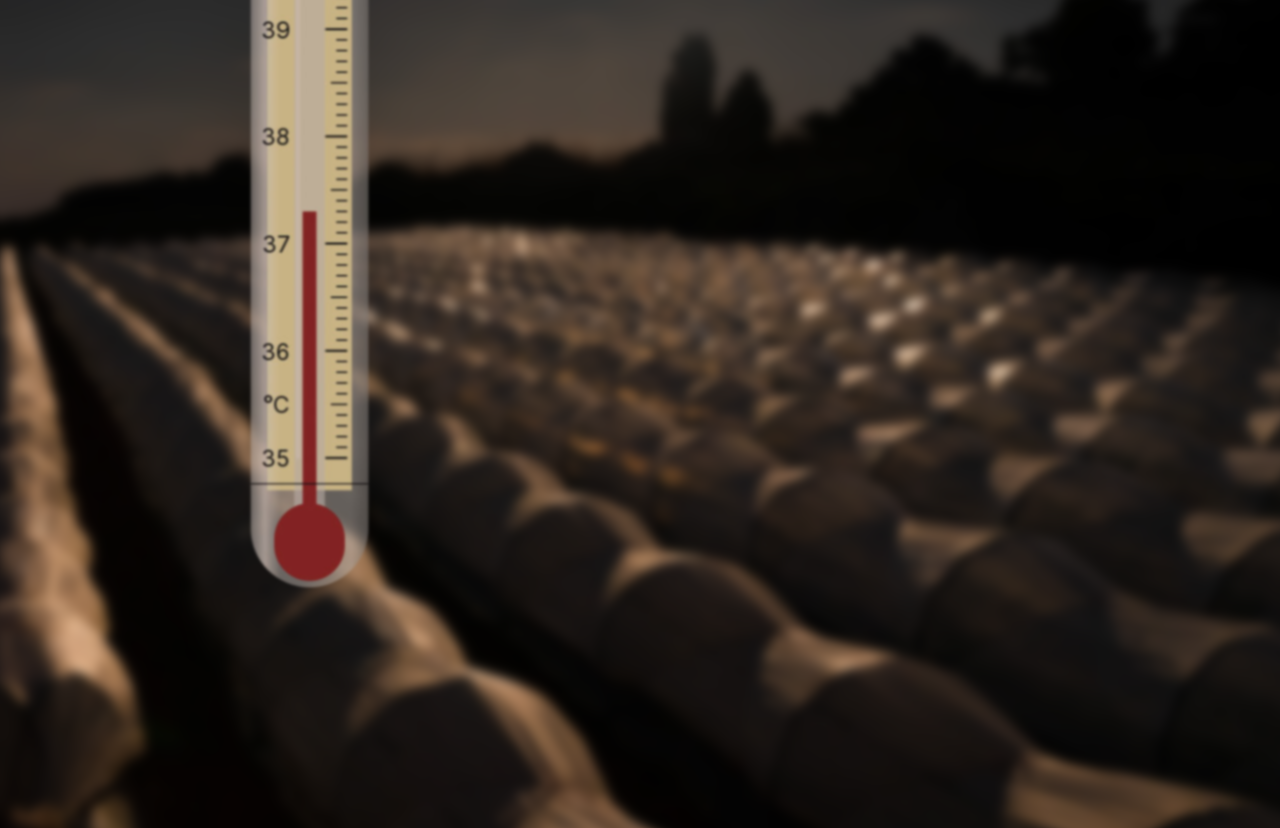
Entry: 37.3 °C
